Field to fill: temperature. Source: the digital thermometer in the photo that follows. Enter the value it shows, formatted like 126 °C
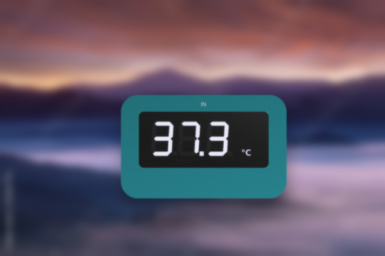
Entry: 37.3 °C
